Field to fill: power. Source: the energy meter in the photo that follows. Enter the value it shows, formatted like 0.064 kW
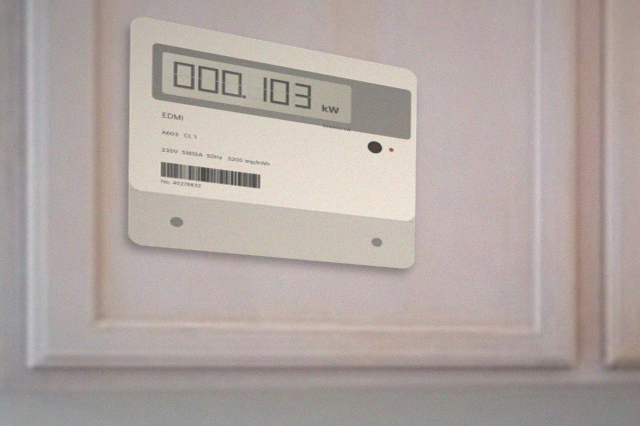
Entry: 0.103 kW
